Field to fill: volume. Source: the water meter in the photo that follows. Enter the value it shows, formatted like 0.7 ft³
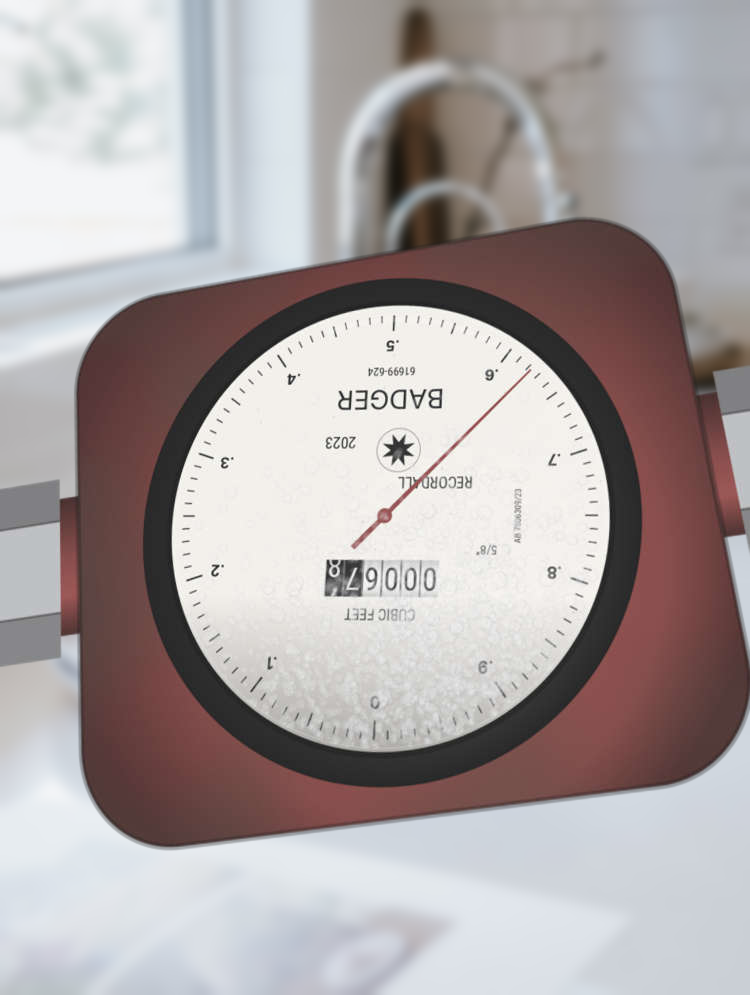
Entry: 677.62 ft³
